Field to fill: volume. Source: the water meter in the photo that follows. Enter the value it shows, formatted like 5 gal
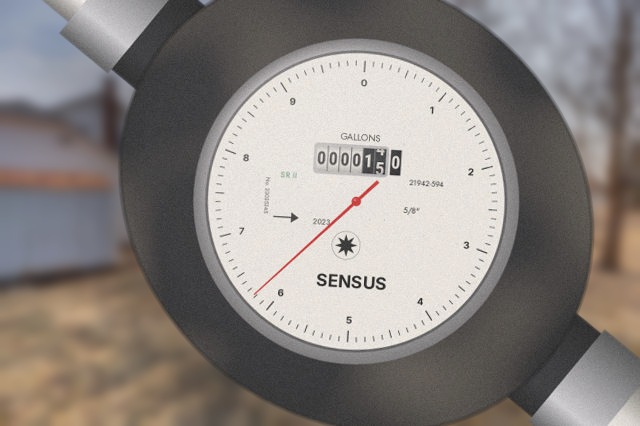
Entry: 146.2 gal
